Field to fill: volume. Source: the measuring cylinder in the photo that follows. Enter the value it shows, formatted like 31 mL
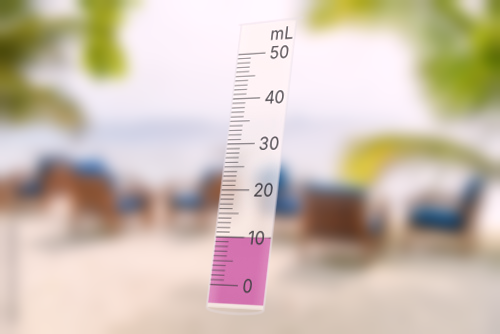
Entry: 10 mL
